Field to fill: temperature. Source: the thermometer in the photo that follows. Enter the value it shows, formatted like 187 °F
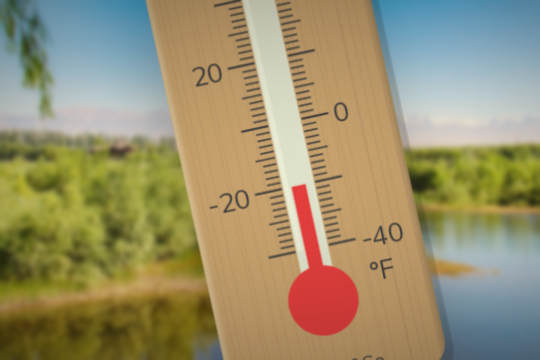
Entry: -20 °F
